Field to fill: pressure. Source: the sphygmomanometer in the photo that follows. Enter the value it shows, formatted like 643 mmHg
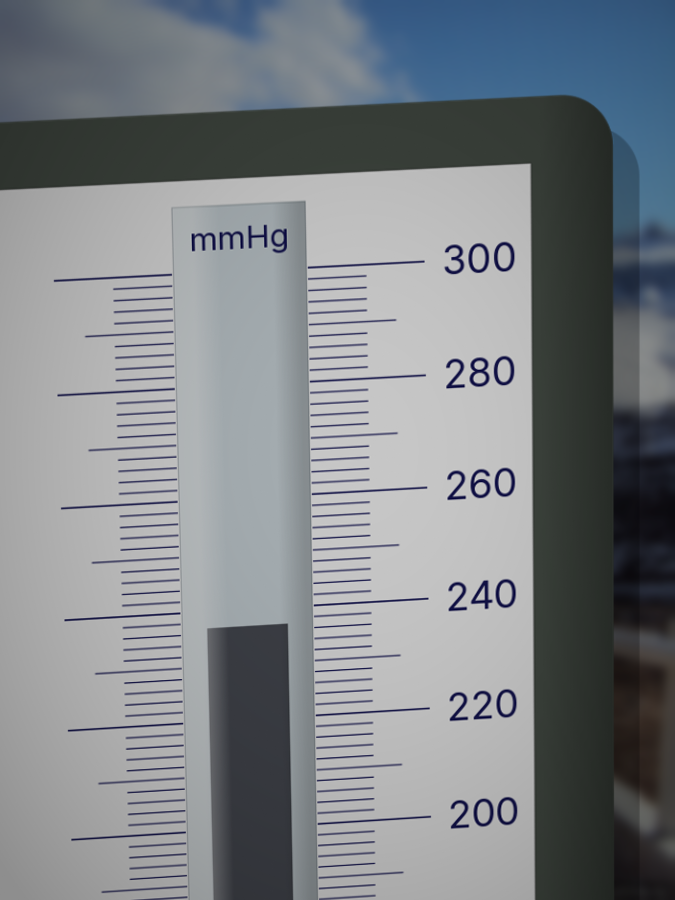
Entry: 237 mmHg
